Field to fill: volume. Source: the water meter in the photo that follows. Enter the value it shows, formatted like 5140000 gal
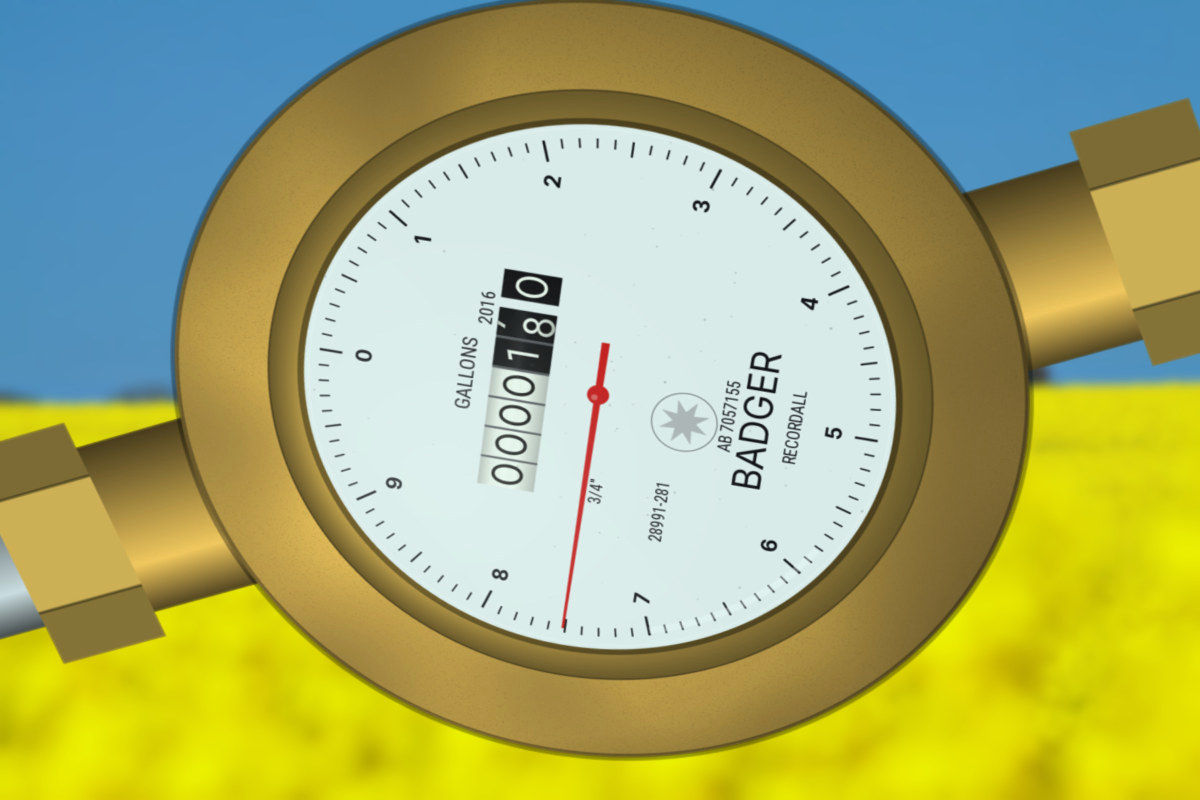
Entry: 177.5 gal
